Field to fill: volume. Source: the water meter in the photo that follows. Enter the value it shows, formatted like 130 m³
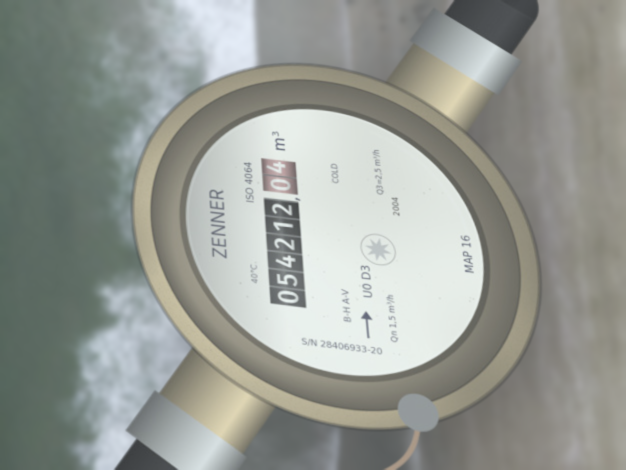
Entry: 54212.04 m³
